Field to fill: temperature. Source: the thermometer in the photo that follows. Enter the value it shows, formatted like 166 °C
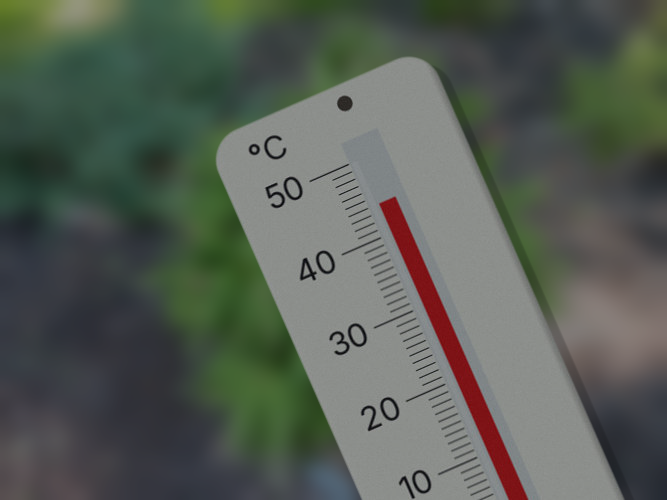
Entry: 44 °C
